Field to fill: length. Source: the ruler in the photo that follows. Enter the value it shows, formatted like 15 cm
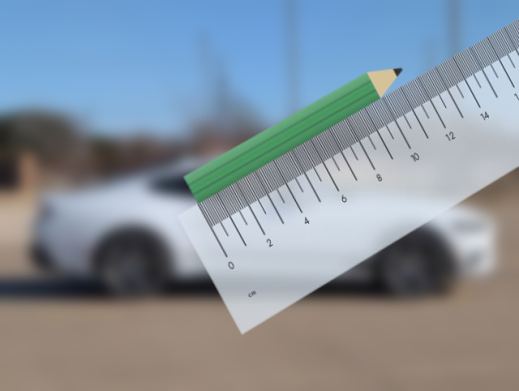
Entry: 11.5 cm
